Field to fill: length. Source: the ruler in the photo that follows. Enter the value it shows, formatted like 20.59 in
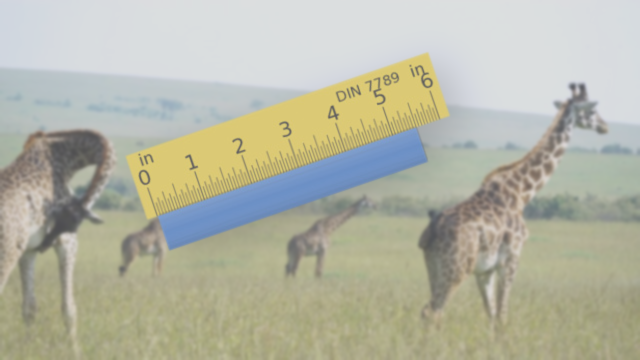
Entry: 5.5 in
